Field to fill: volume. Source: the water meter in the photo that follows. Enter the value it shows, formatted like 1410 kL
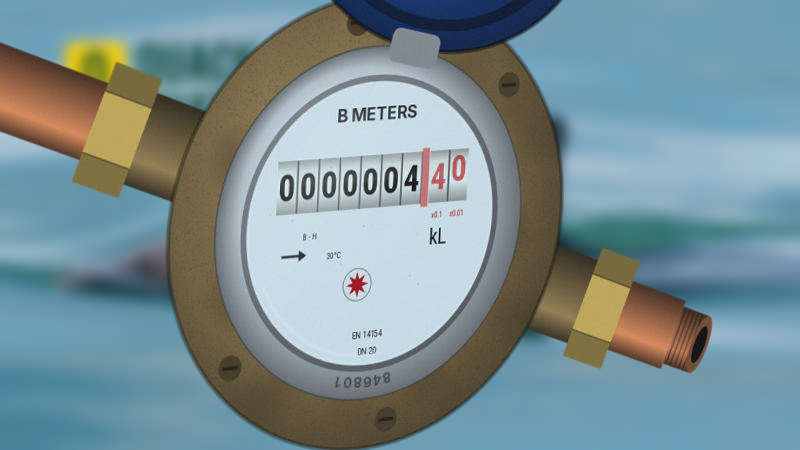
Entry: 4.40 kL
